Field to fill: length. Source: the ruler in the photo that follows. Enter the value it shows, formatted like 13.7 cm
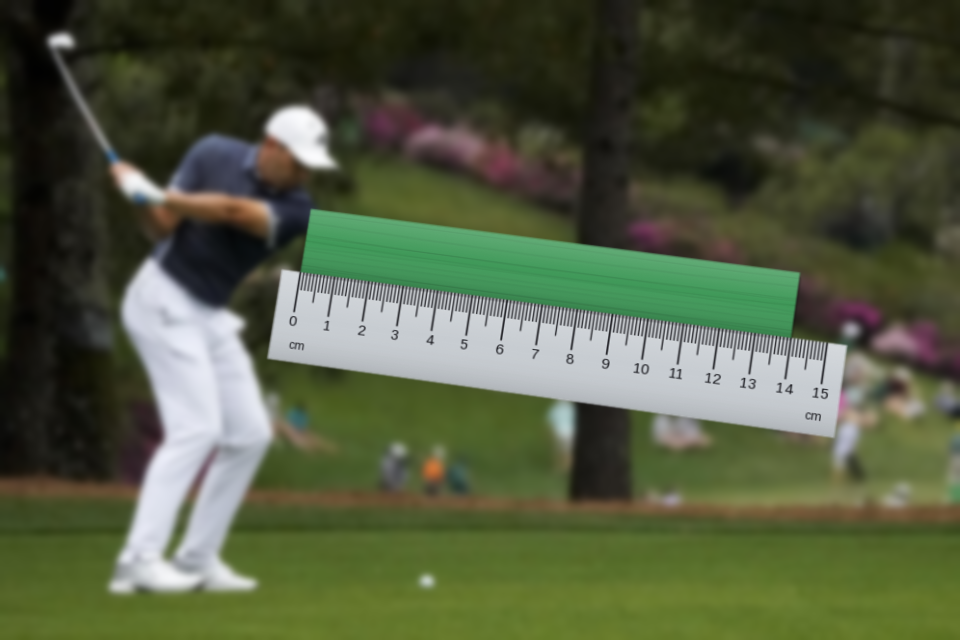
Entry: 14 cm
